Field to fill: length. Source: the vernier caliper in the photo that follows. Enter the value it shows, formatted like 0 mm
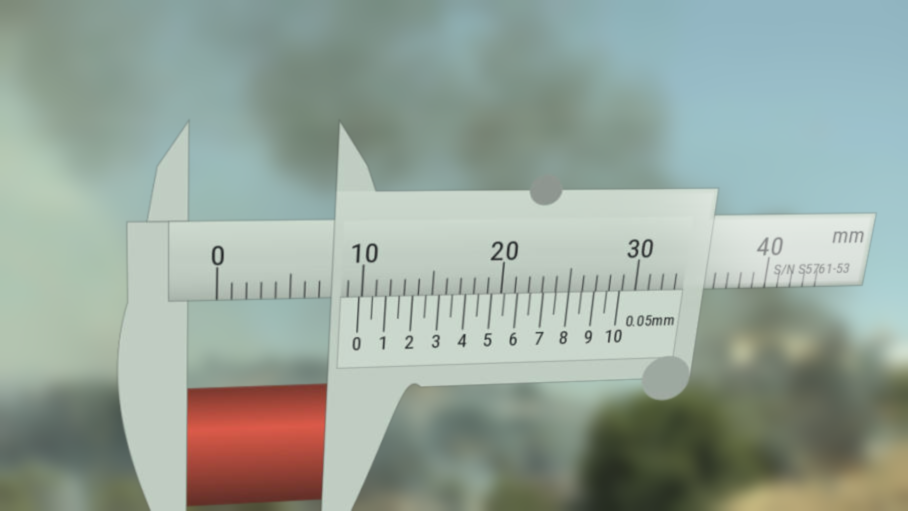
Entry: 9.8 mm
